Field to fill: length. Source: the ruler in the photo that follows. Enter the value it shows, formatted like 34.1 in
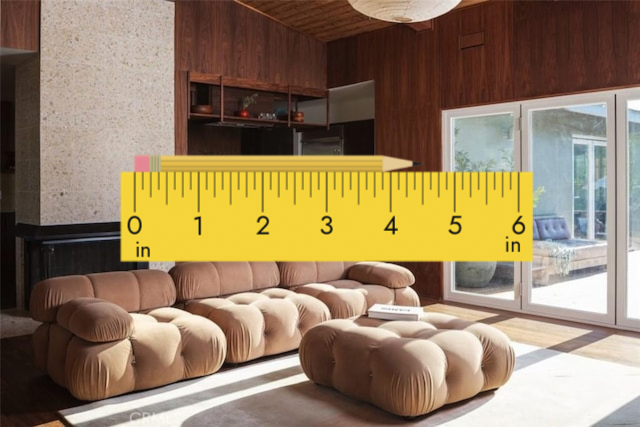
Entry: 4.5 in
